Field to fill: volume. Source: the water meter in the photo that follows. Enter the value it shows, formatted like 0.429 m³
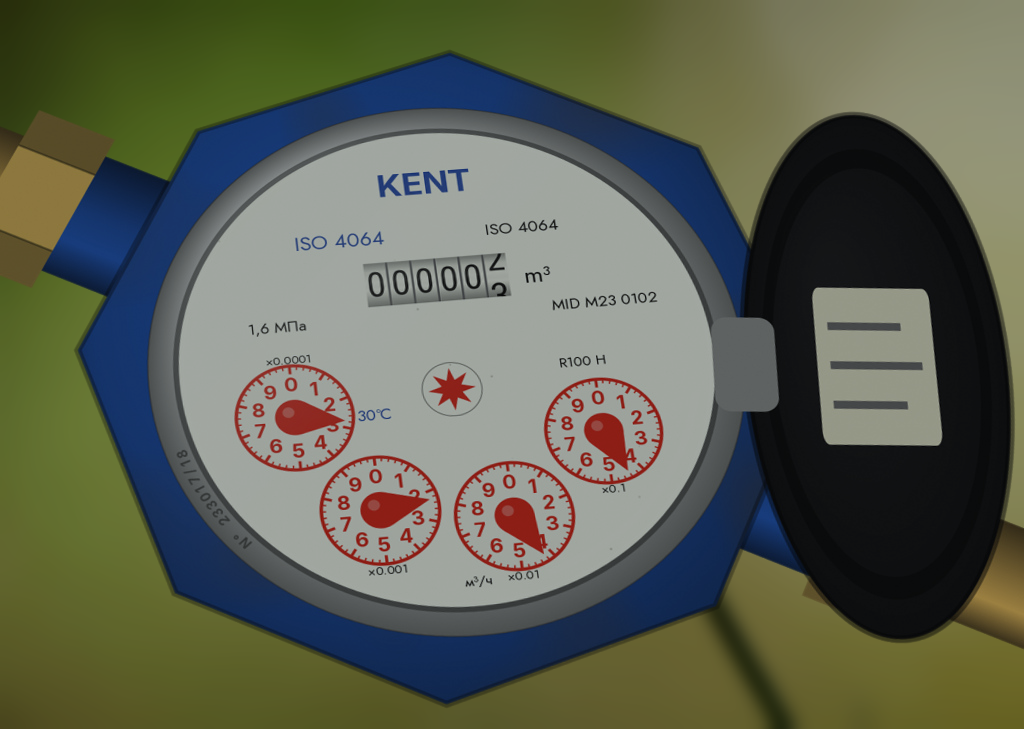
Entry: 2.4422 m³
